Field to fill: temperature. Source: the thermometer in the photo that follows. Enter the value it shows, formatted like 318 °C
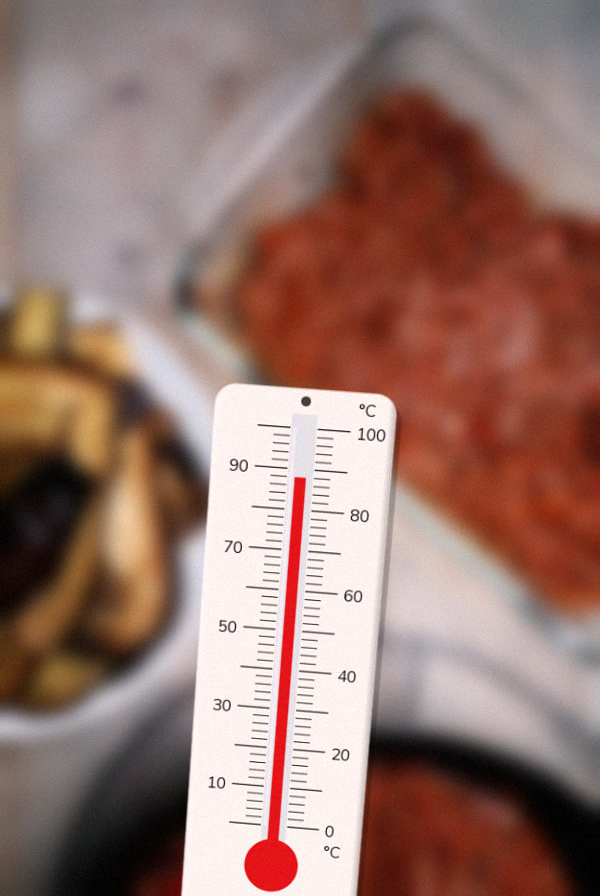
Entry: 88 °C
